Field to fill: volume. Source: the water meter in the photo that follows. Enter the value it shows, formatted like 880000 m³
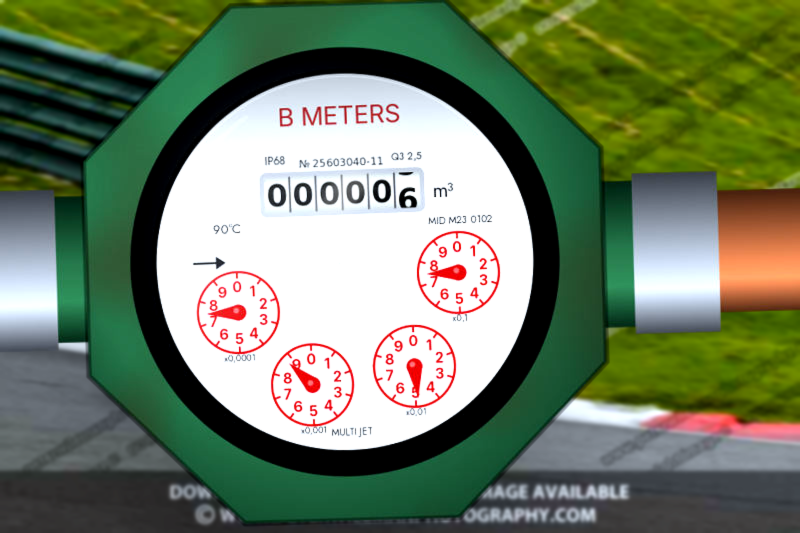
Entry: 5.7487 m³
